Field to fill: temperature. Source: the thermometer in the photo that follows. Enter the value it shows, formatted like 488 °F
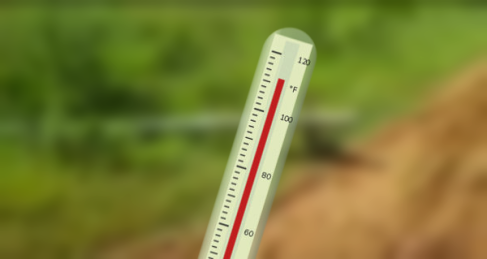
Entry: 112 °F
